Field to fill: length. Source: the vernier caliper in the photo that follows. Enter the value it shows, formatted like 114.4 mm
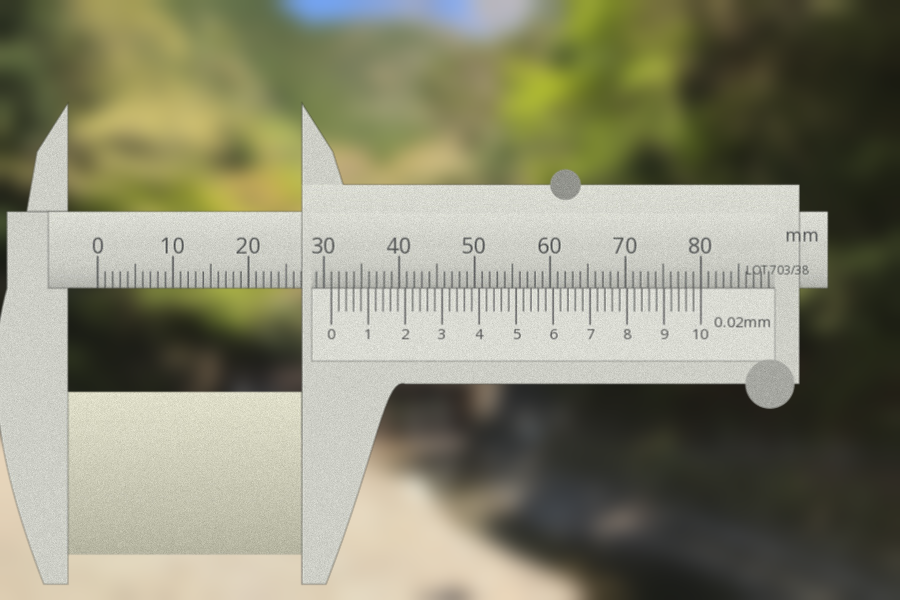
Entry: 31.0 mm
